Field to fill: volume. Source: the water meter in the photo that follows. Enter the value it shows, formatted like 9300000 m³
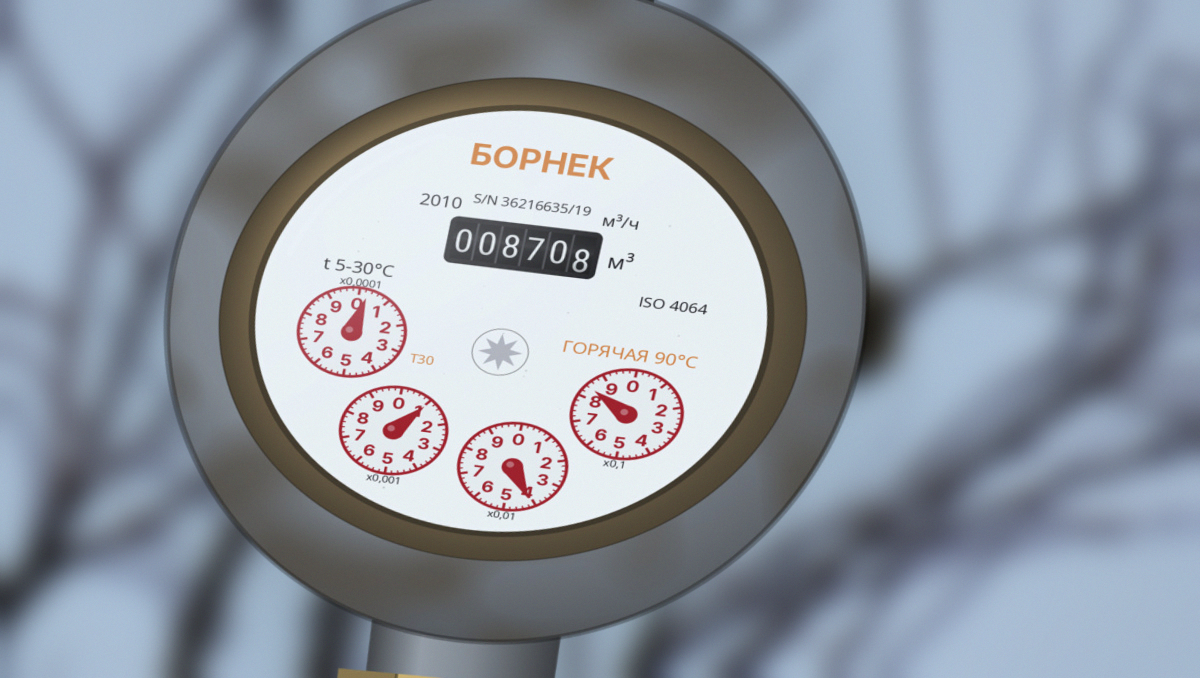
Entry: 8707.8410 m³
